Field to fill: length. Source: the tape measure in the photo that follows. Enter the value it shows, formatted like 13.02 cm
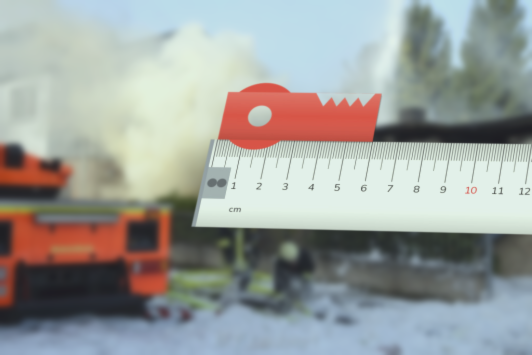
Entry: 6 cm
